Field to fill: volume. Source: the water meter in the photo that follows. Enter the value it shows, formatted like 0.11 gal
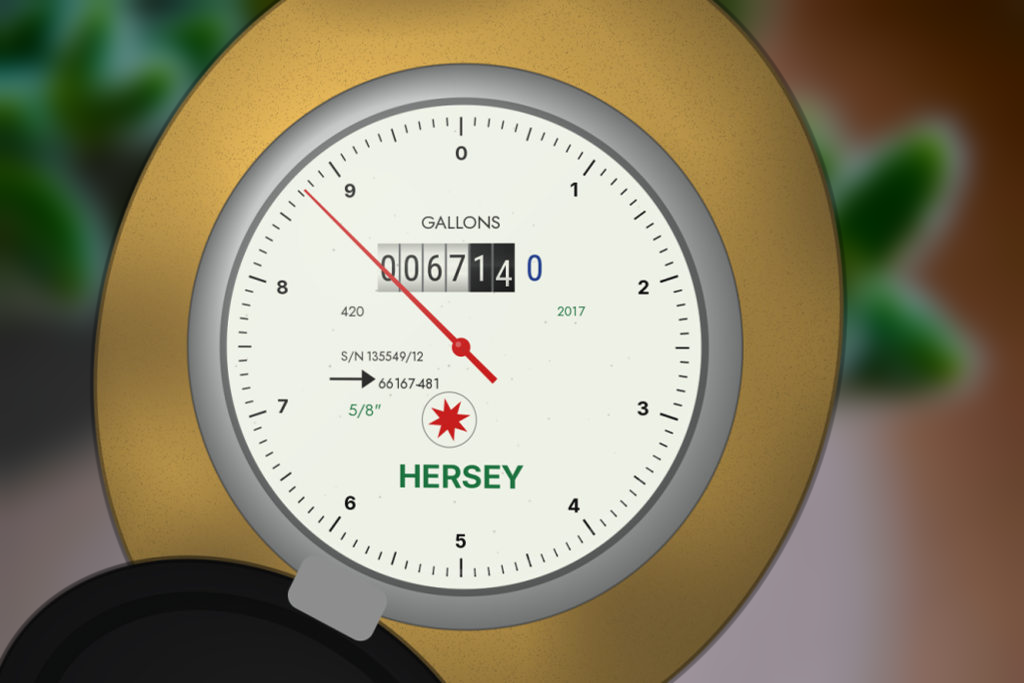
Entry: 67138.7 gal
